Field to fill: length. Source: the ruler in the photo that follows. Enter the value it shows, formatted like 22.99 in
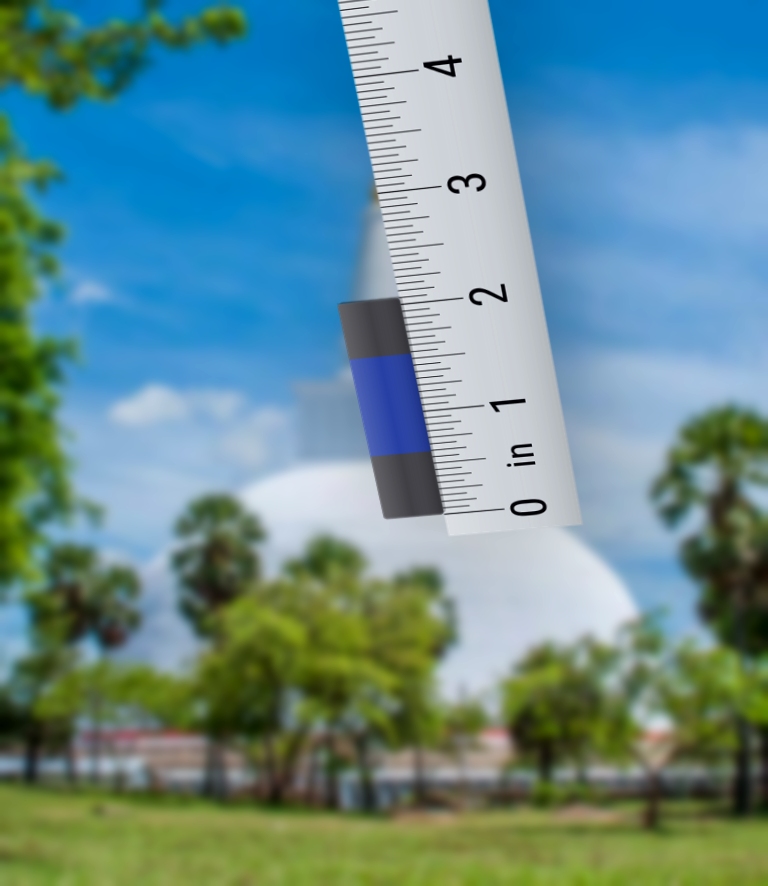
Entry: 2.0625 in
